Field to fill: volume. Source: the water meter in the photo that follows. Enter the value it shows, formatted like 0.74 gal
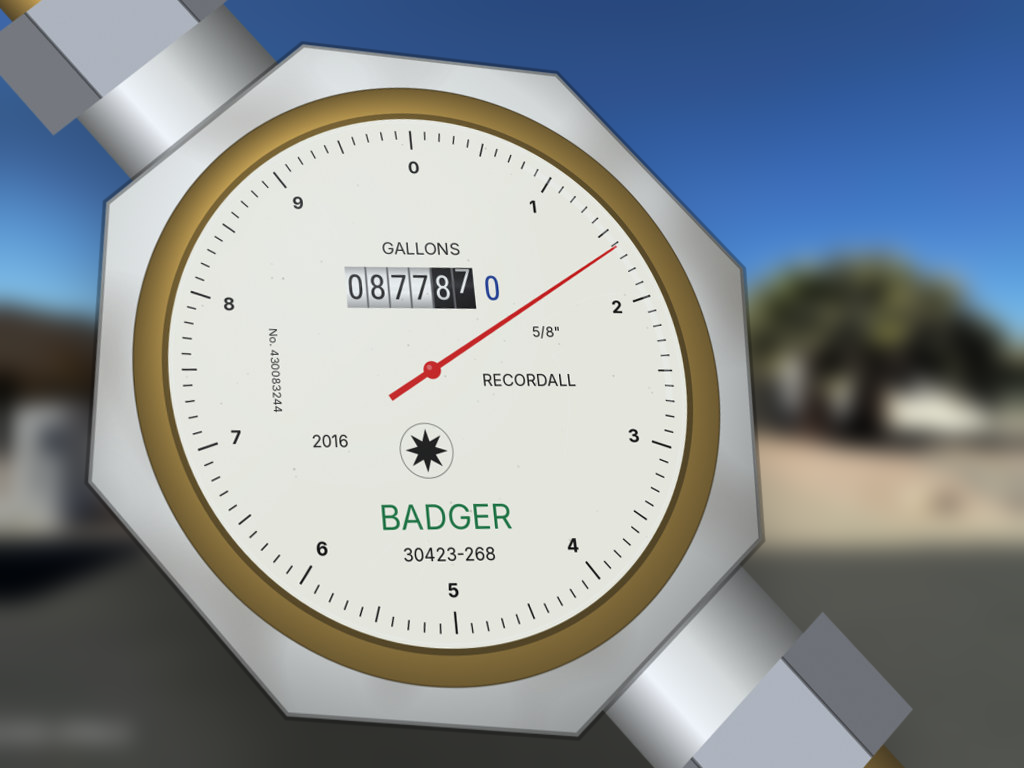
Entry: 877871.6 gal
